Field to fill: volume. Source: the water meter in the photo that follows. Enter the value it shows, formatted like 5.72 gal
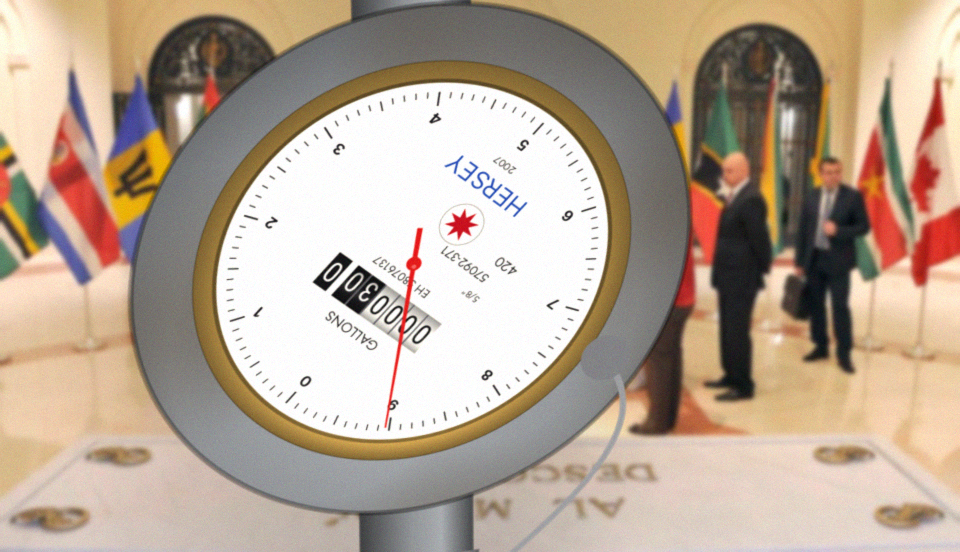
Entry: 299.0 gal
